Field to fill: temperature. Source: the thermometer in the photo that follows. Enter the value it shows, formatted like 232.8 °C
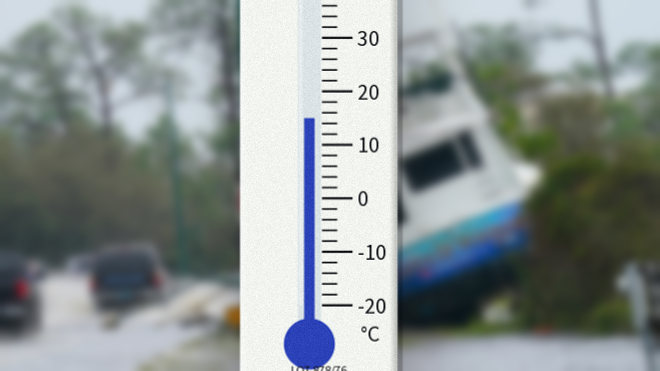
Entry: 15 °C
